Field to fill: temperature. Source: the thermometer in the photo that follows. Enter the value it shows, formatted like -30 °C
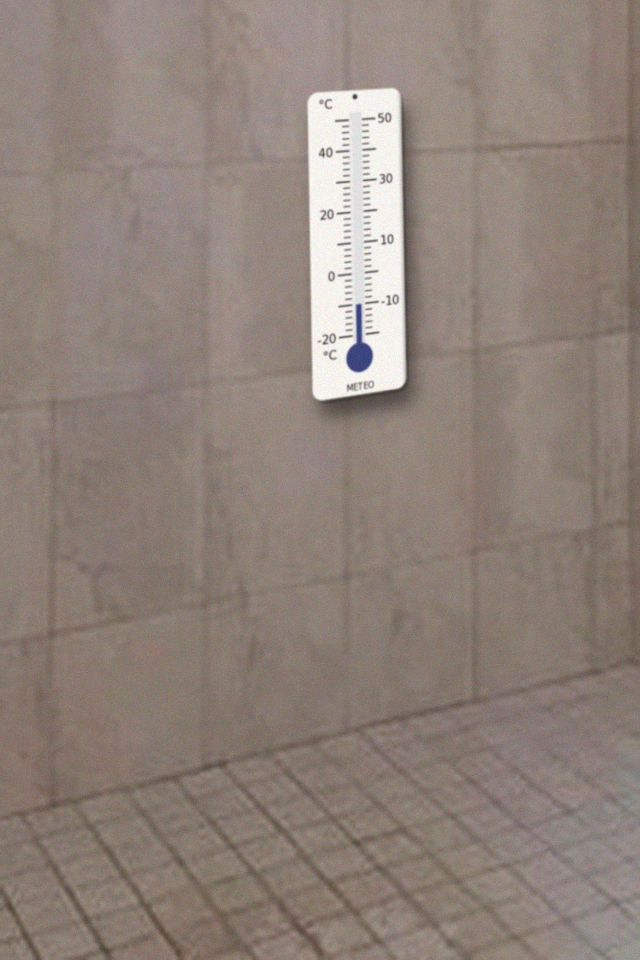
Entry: -10 °C
